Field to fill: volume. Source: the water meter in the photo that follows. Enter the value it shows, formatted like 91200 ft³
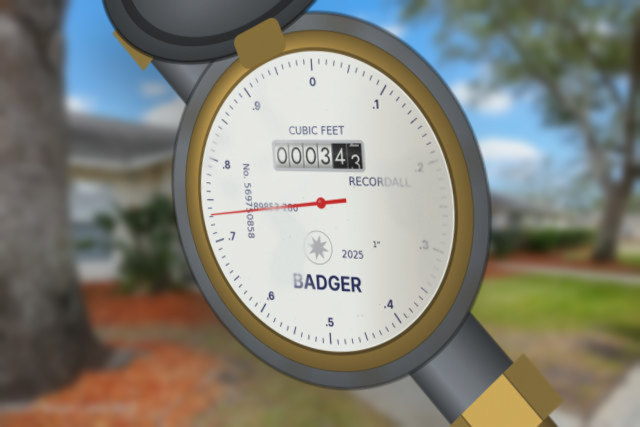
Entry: 342.73 ft³
